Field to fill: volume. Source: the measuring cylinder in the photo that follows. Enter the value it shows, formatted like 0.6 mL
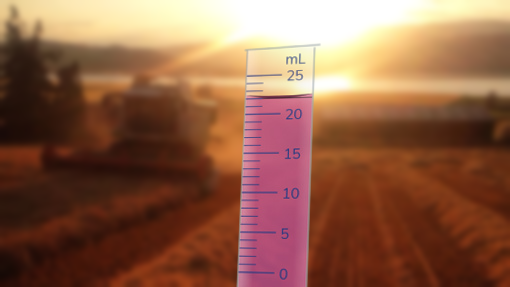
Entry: 22 mL
